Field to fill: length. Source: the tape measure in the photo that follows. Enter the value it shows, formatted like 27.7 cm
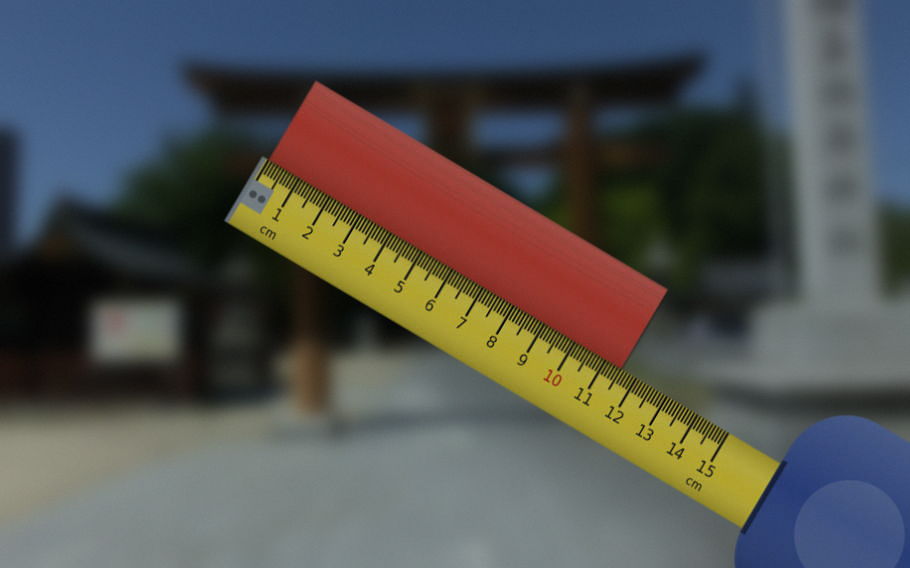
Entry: 11.5 cm
